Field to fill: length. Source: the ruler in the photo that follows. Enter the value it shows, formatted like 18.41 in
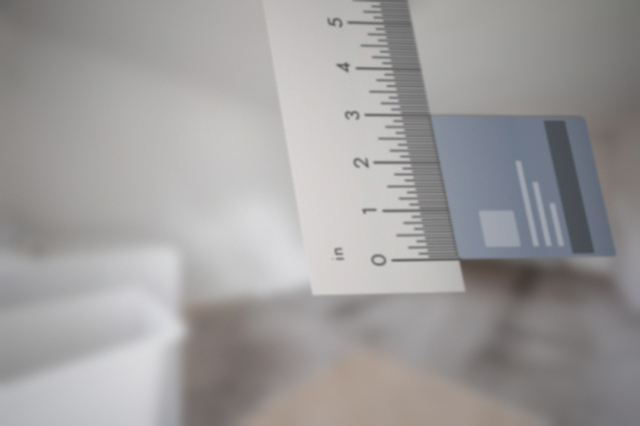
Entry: 3 in
